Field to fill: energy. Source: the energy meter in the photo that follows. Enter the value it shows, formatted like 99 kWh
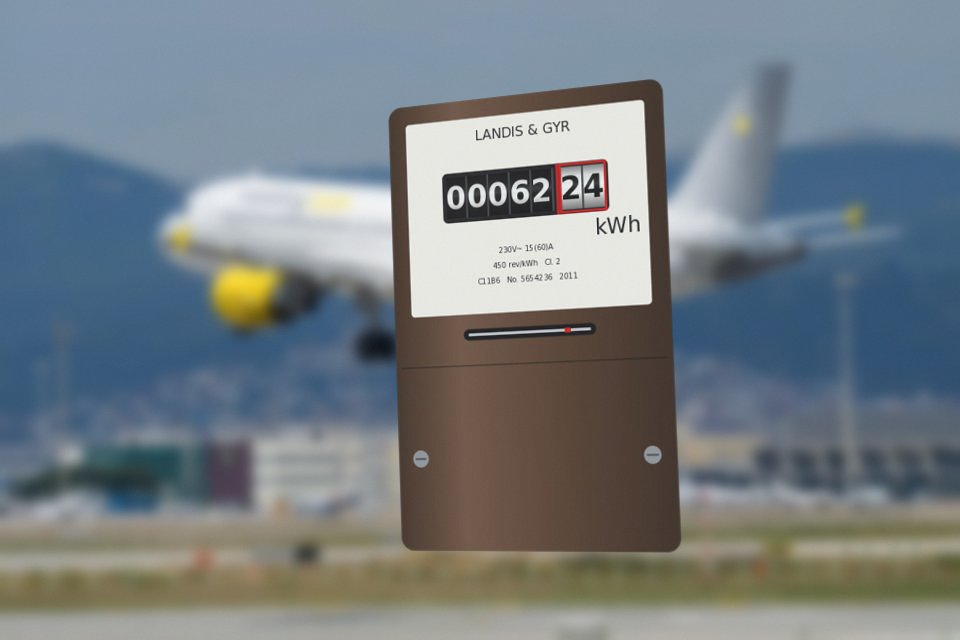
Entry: 62.24 kWh
